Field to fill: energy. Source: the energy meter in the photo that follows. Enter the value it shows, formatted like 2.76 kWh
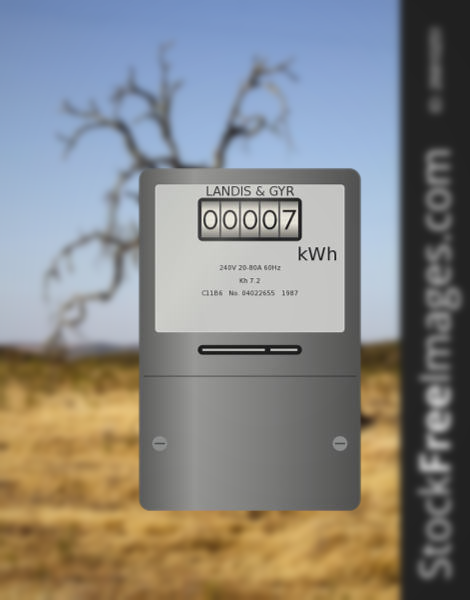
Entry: 7 kWh
